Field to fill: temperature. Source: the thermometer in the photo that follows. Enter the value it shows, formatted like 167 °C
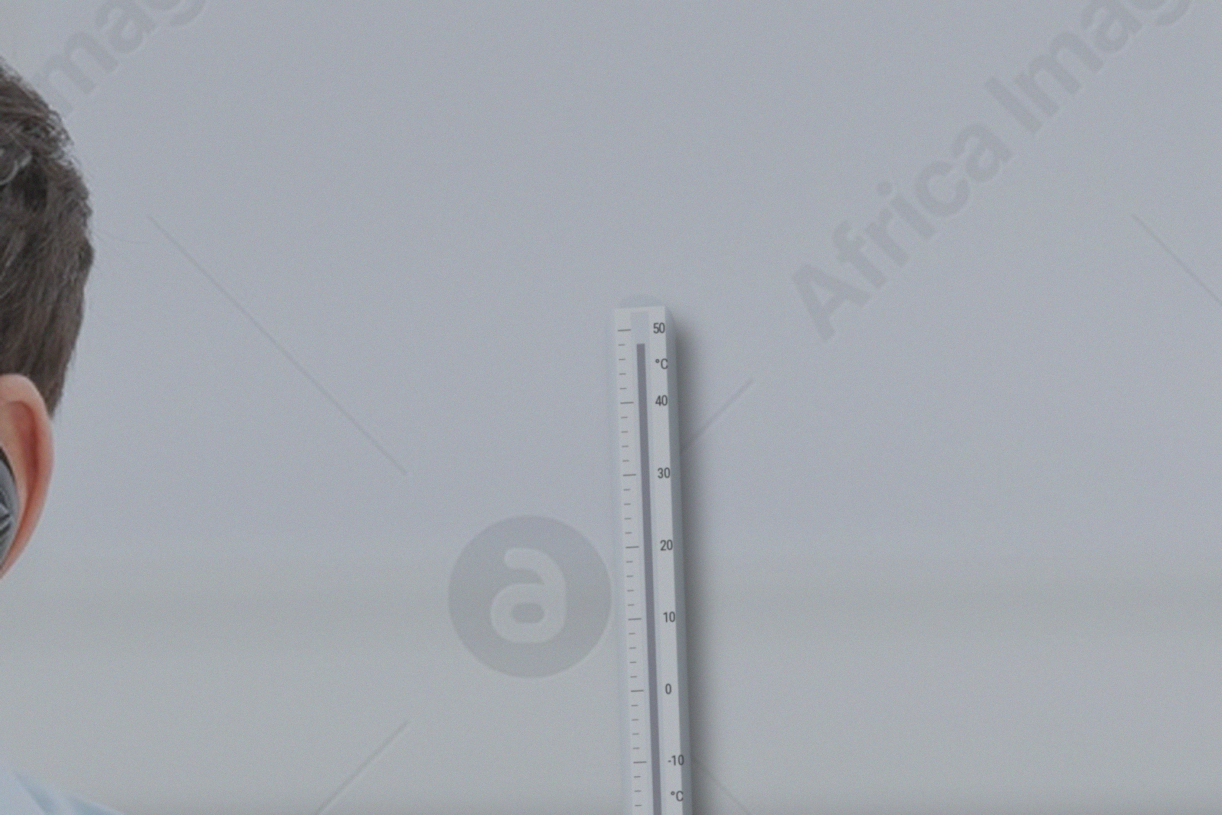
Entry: 48 °C
